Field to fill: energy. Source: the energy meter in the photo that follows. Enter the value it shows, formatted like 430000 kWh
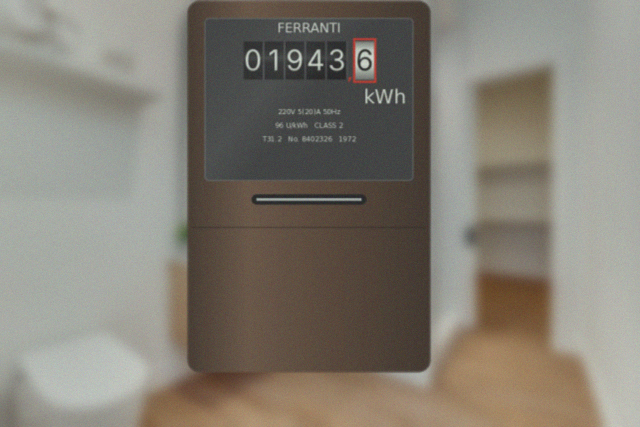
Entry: 1943.6 kWh
